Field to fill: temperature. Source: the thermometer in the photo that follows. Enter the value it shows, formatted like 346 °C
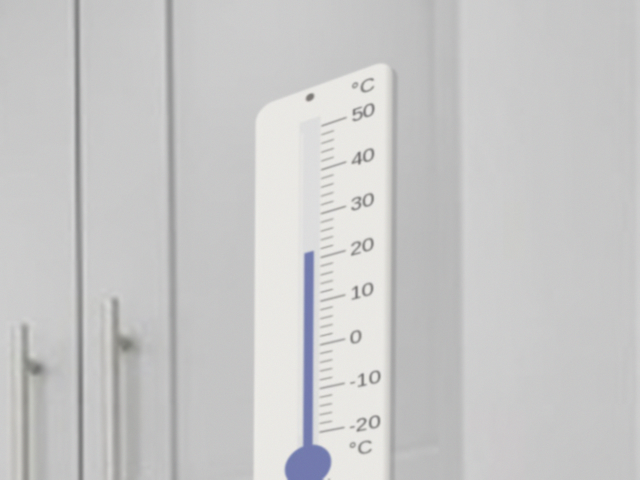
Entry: 22 °C
